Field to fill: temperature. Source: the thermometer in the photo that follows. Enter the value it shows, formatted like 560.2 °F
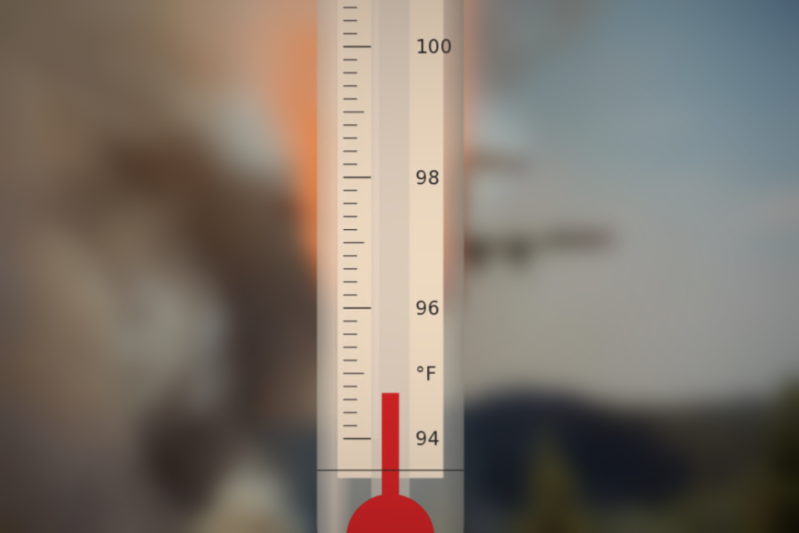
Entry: 94.7 °F
